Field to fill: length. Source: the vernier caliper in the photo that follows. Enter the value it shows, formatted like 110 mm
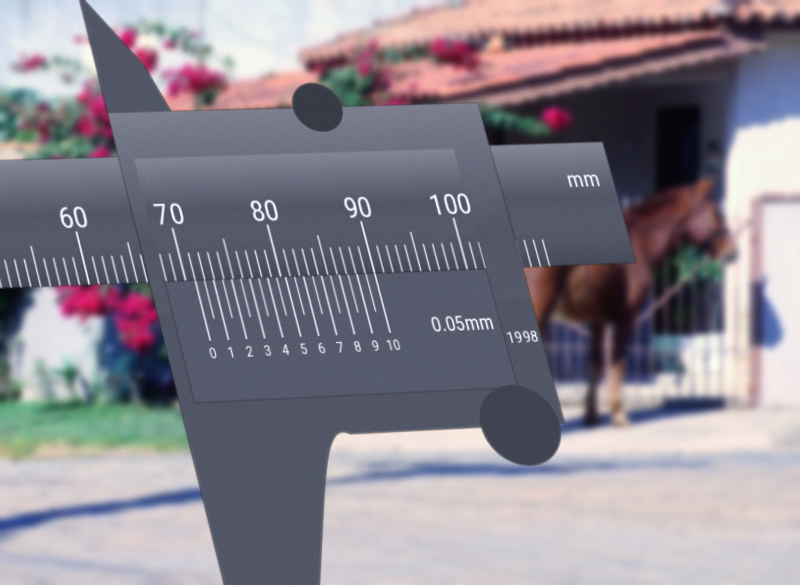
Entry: 71.0 mm
